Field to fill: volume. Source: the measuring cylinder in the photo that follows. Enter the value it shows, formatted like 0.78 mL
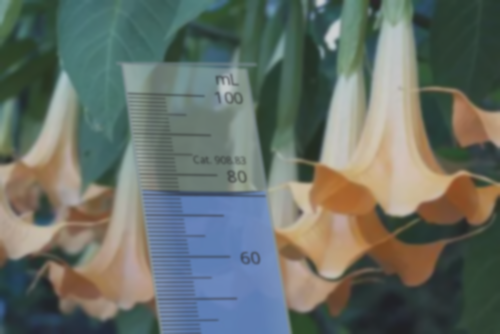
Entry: 75 mL
